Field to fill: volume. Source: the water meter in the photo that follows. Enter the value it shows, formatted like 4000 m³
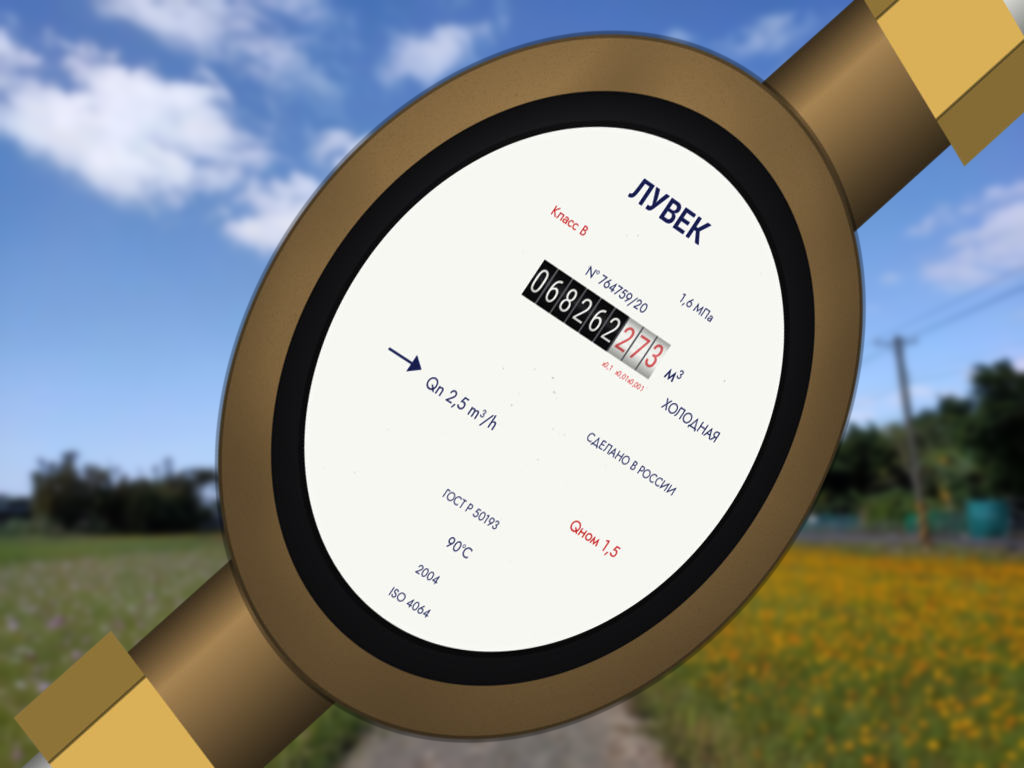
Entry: 68262.273 m³
